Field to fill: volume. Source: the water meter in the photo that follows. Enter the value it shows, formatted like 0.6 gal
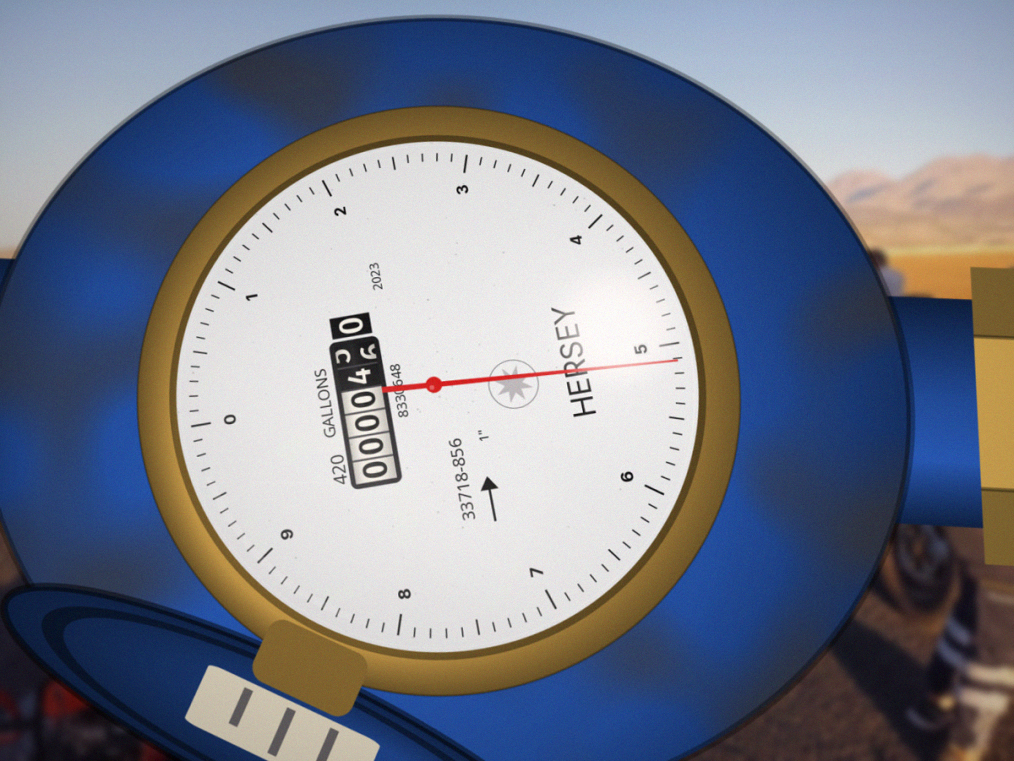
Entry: 455.1 gal
